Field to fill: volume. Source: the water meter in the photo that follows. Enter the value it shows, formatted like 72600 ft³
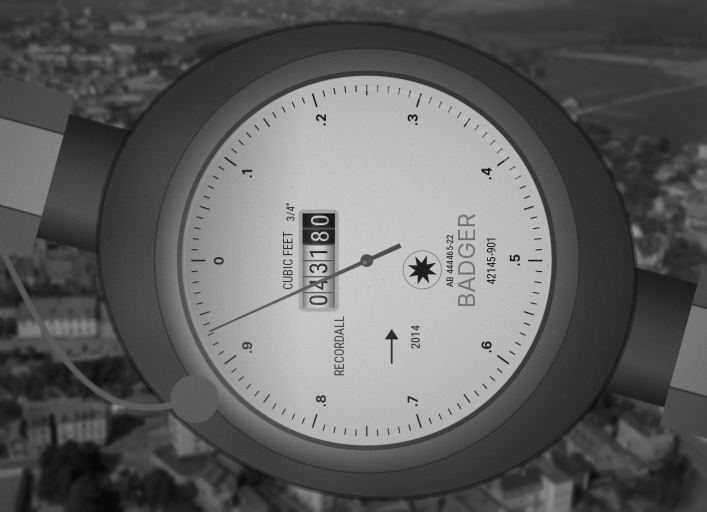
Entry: 43179.93 ft³
